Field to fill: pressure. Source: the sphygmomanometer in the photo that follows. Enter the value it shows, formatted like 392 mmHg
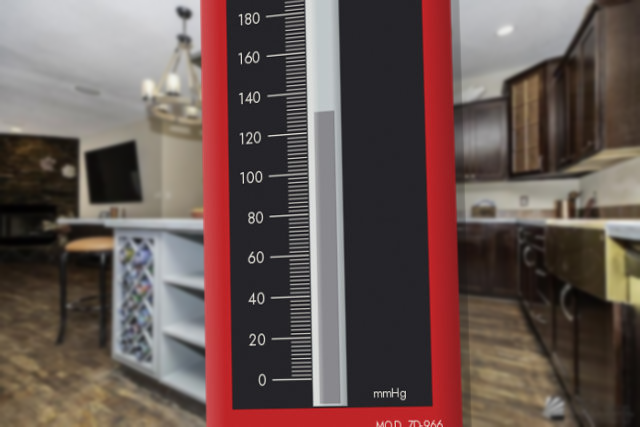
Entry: 130 mmHg
